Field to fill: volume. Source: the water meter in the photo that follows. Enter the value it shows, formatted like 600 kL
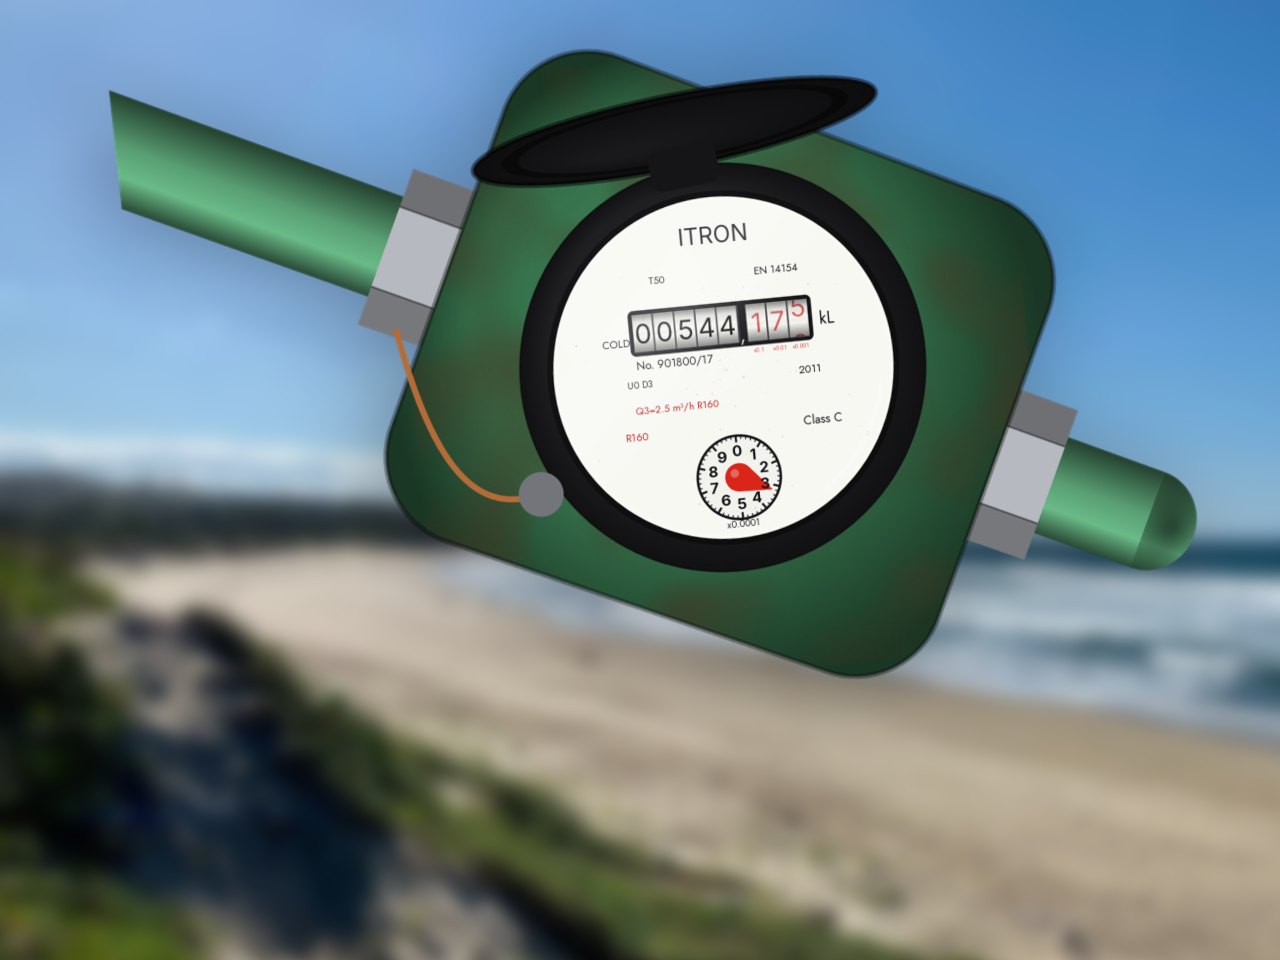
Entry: 544.1753 kL
